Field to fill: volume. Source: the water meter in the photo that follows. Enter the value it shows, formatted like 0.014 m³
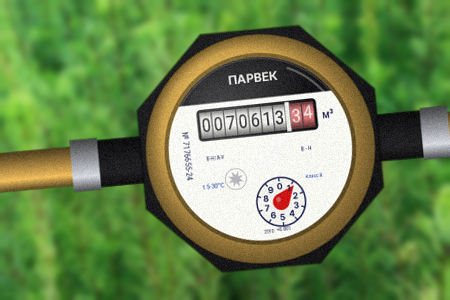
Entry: 70613.341 m³
